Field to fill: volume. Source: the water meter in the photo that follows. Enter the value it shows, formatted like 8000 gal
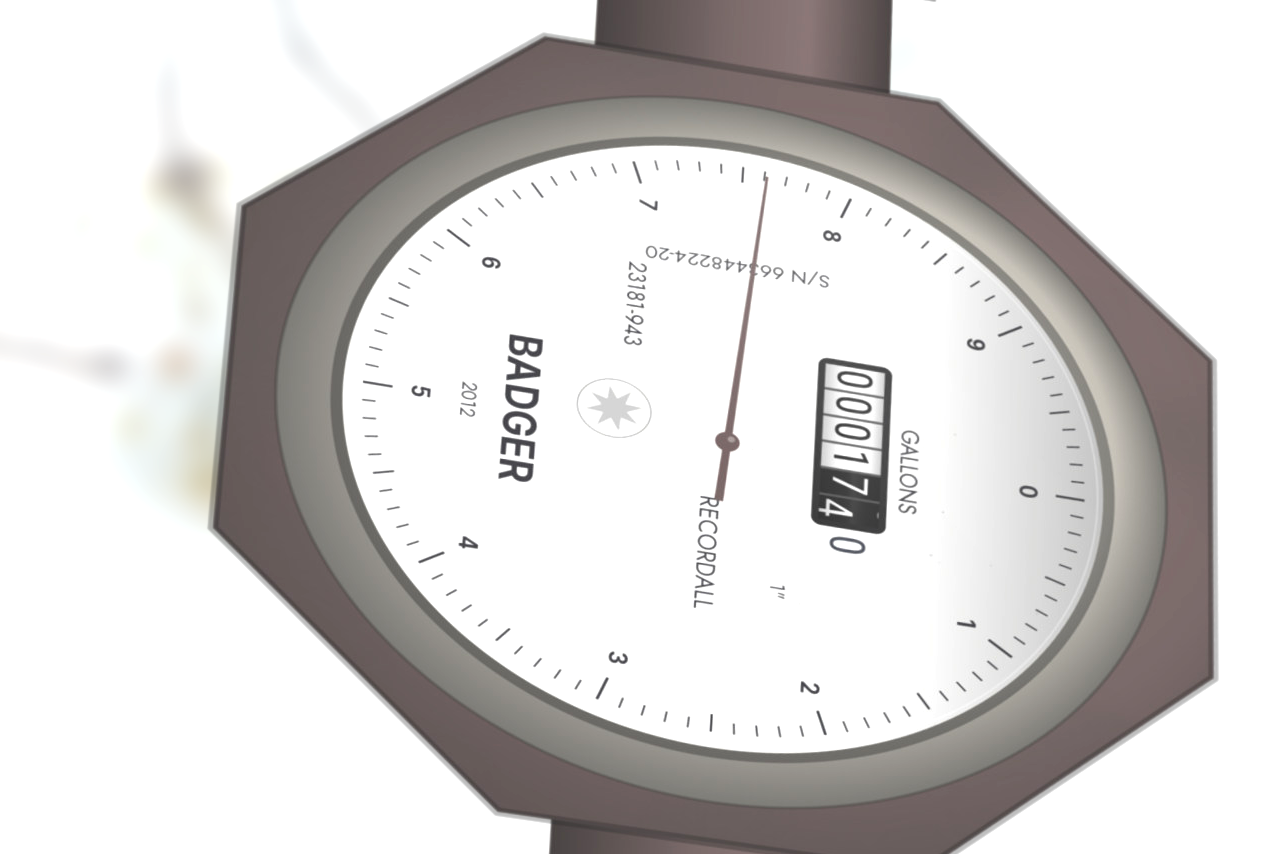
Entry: 1737.6 gal
